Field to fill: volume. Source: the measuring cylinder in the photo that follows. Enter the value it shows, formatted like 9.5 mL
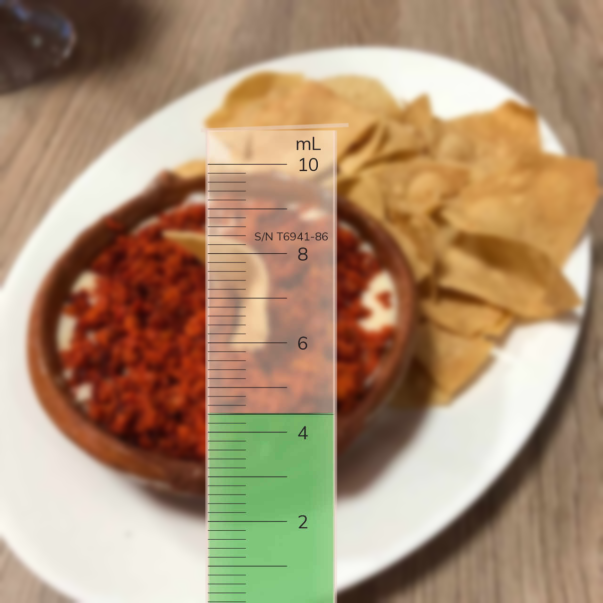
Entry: 4.4 mL
